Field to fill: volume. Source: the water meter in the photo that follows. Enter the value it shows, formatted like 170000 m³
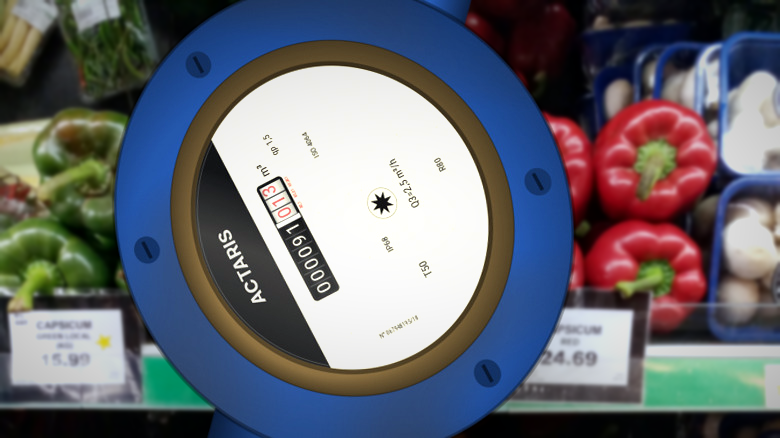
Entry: 91.013 m³
